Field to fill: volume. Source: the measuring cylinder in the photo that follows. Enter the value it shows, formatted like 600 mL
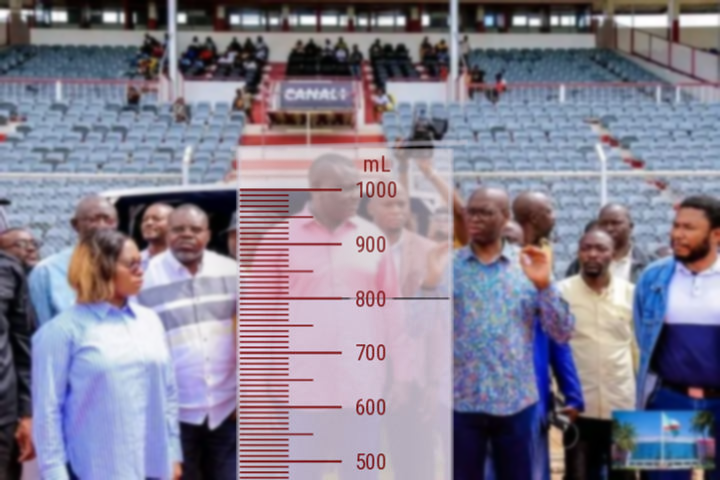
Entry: 800 mL
